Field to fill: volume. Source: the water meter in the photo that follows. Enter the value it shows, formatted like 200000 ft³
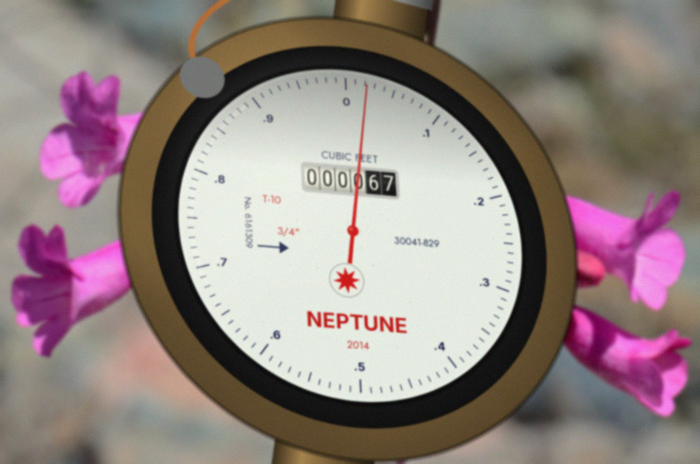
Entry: 67.02 ft³
